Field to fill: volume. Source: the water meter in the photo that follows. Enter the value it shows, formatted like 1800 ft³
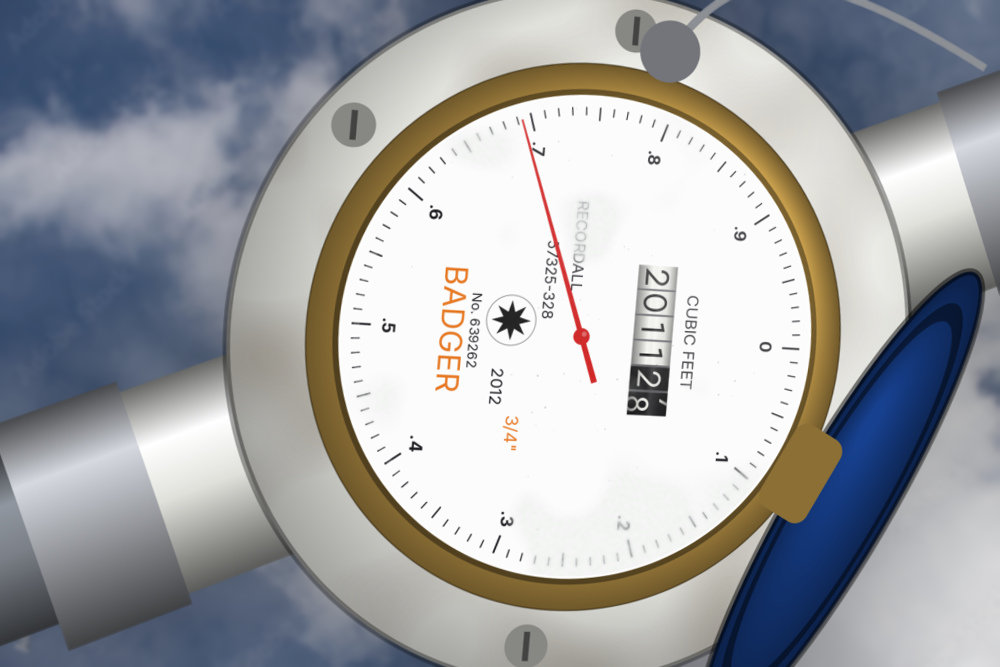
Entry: 201127.69 ft³
